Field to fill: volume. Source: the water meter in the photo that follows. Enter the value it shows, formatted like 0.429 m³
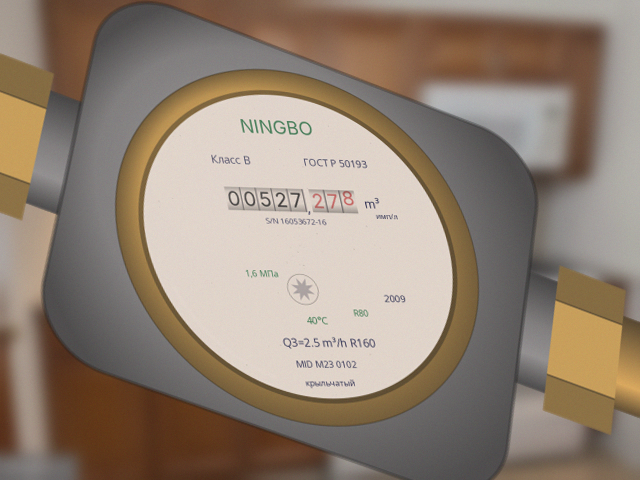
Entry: 527.278 m³
